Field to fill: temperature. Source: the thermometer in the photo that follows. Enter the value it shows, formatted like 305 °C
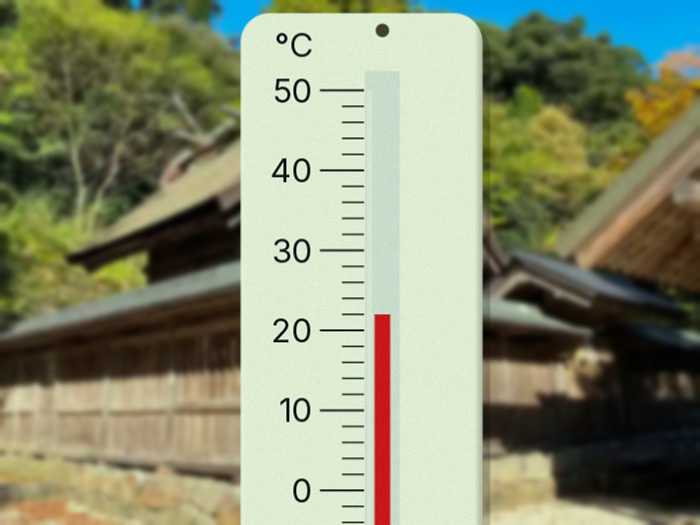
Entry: 22 °C
